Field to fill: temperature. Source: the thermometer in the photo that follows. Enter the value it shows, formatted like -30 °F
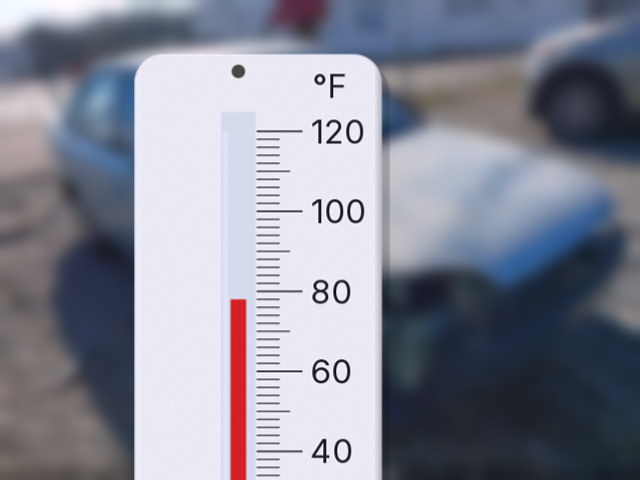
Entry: 78 °F
